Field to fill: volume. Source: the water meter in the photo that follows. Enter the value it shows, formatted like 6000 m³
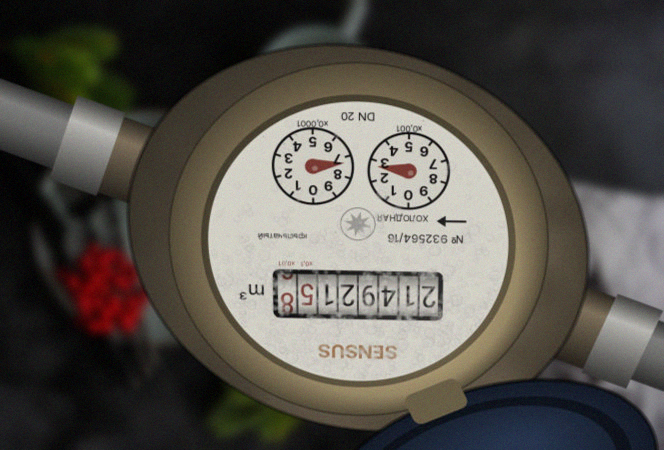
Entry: 214921.5827 m³
